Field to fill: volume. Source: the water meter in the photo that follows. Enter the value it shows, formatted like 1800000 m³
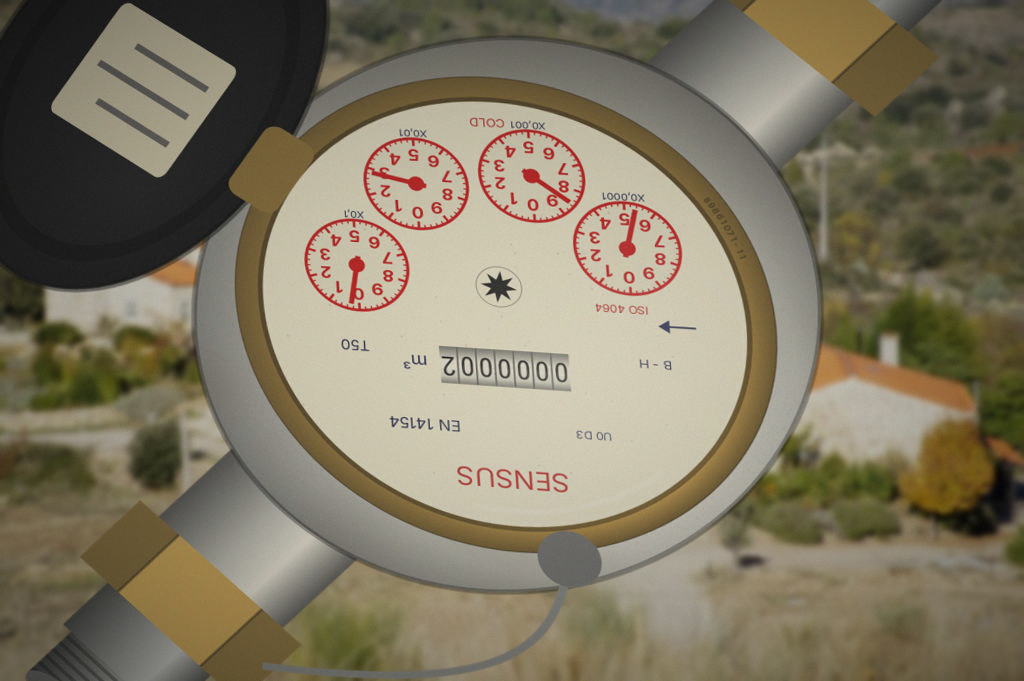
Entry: 2.0285 m³
